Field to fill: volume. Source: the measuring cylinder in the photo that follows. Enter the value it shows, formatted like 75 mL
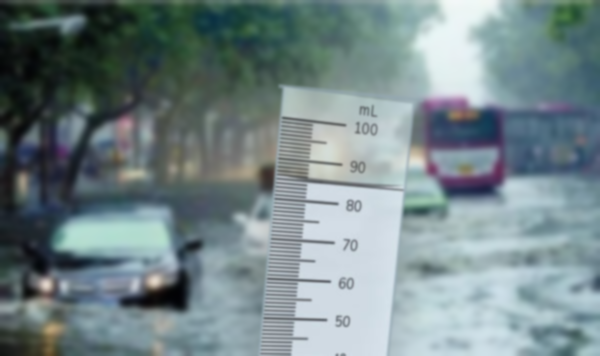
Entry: 85 mL
